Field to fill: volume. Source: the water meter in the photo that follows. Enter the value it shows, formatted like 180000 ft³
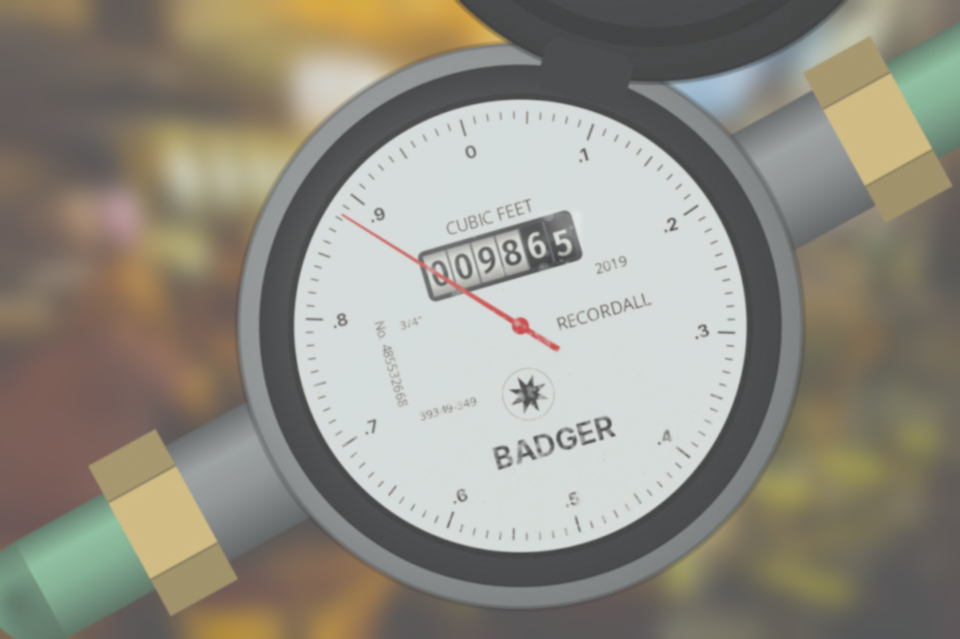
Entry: 9864.88 ft³
